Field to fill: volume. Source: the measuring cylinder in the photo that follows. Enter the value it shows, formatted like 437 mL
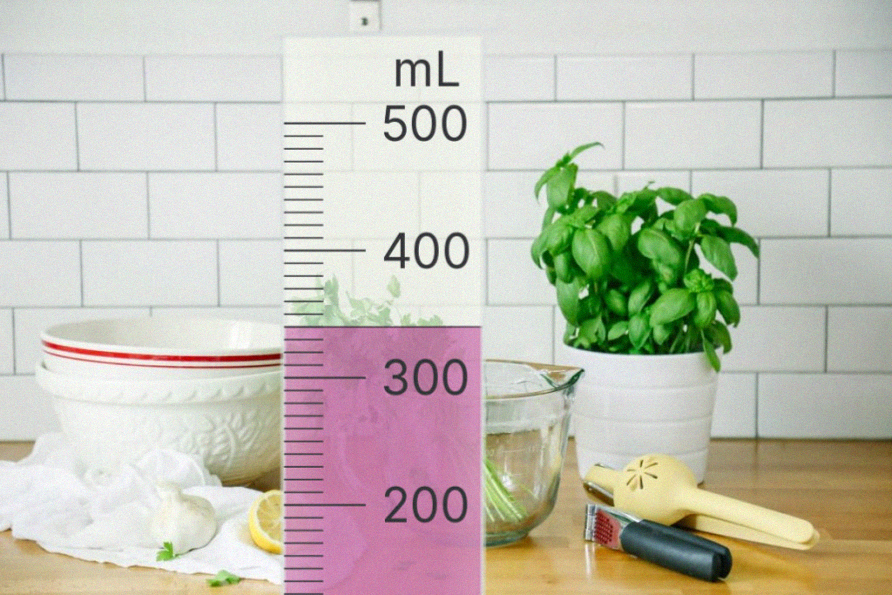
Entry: 340 mL
